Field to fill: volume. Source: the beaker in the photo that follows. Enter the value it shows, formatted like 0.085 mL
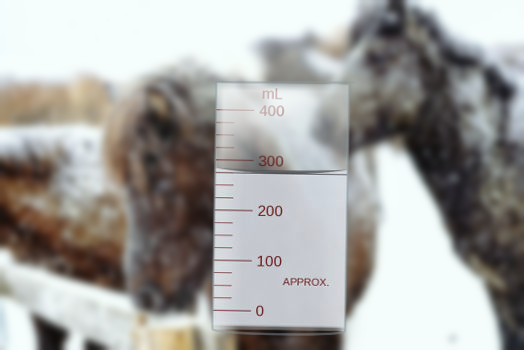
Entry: 275 mL
